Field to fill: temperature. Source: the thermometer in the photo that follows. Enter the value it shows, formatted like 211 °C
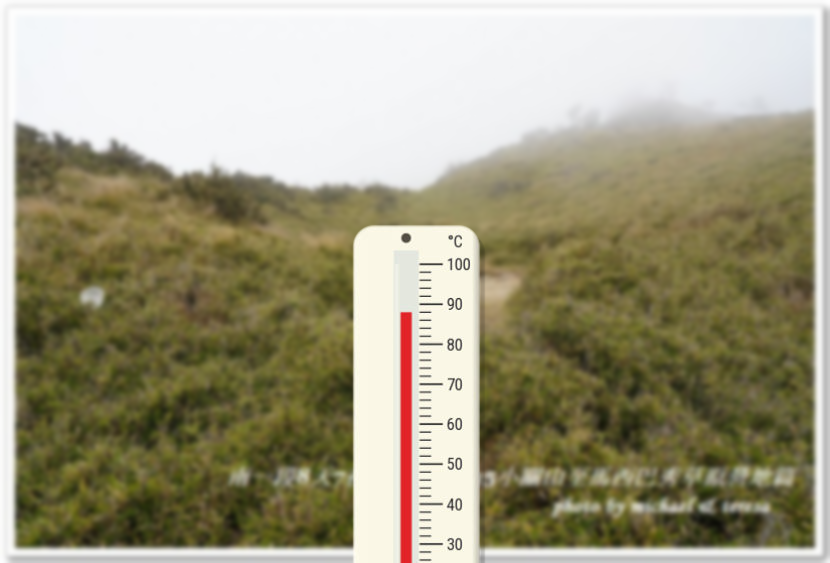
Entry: 88 °C
